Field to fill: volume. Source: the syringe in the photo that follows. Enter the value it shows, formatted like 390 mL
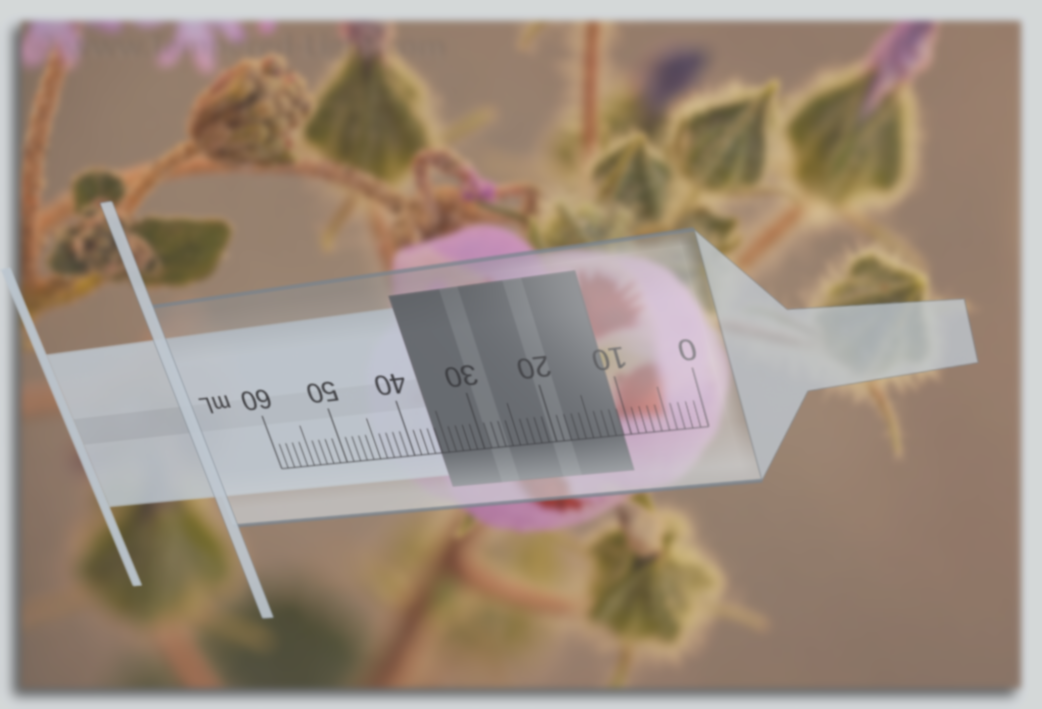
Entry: 11 mL
